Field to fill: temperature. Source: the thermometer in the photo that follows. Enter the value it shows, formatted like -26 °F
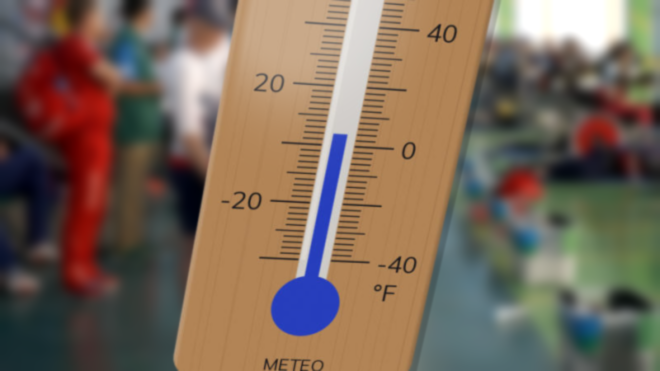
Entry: 4 °F
